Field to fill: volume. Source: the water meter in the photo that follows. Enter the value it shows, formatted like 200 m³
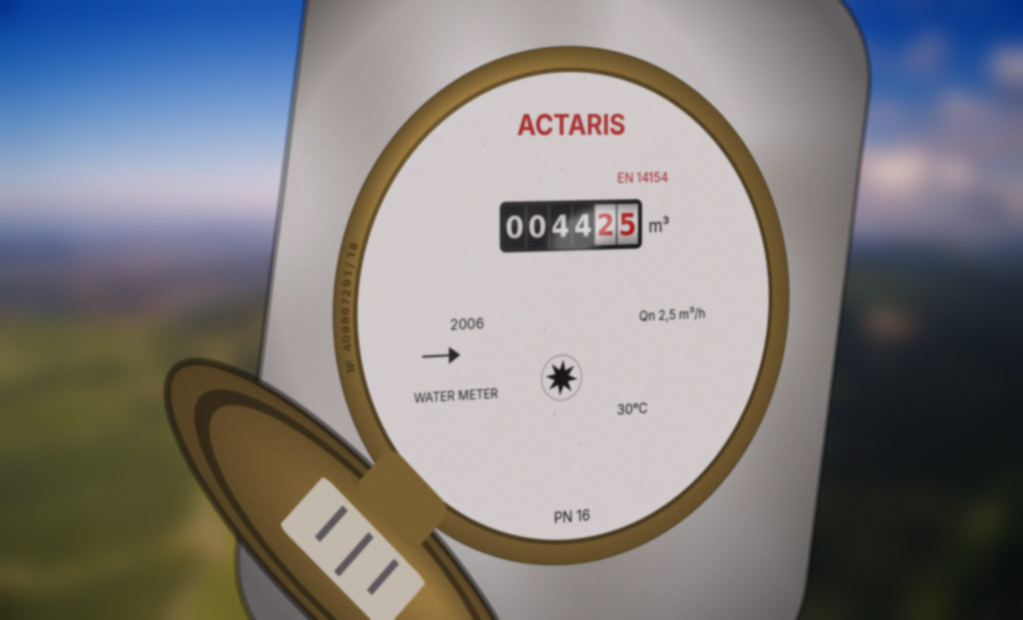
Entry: 44.25 m³
